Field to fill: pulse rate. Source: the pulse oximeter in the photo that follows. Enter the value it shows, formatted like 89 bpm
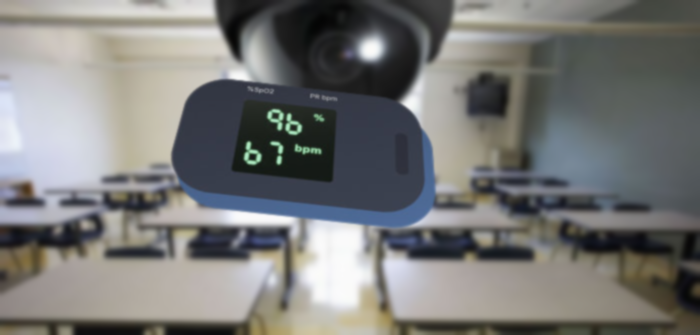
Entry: 67 bpm
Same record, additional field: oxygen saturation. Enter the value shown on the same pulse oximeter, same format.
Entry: 96 %
